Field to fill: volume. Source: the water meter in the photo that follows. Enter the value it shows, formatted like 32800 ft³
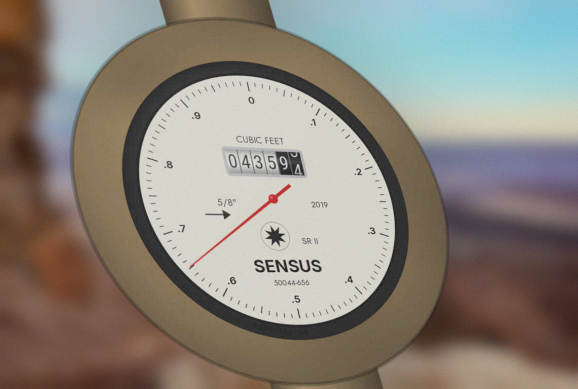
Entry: 43593.65 ft³
